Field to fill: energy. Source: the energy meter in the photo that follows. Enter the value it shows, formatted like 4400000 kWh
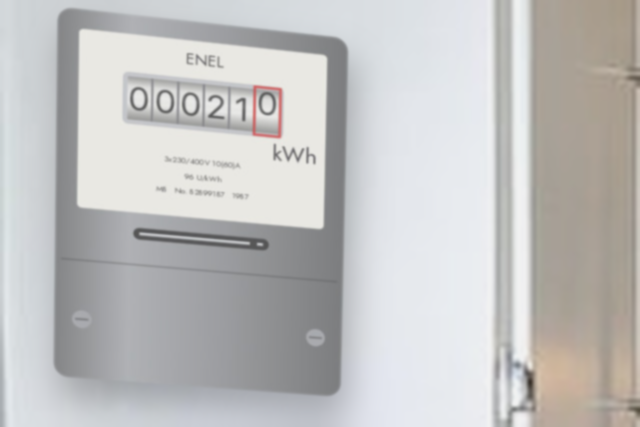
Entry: 21.0 kWh
